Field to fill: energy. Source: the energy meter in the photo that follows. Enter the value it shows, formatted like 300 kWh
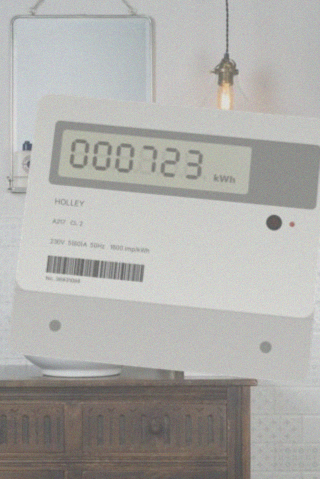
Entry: 723 kWh
